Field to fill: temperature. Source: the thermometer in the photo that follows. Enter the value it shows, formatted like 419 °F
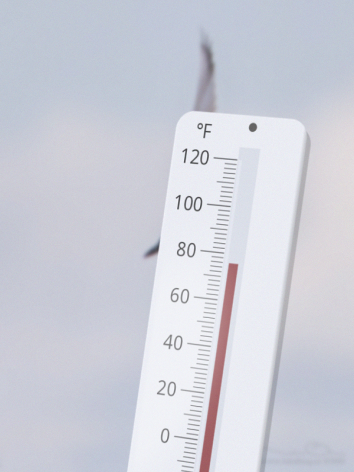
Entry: 76 °F
